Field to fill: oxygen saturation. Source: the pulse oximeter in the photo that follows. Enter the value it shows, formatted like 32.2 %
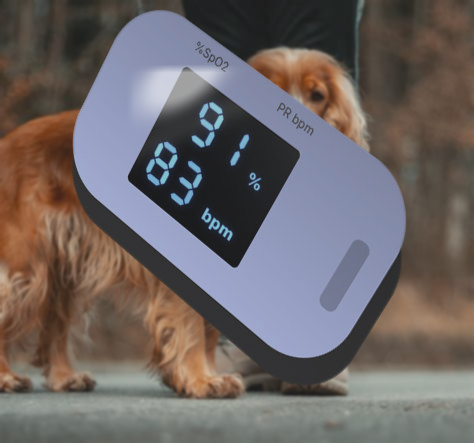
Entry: 91 %
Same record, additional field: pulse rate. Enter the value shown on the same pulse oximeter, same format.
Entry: 83 bpm
